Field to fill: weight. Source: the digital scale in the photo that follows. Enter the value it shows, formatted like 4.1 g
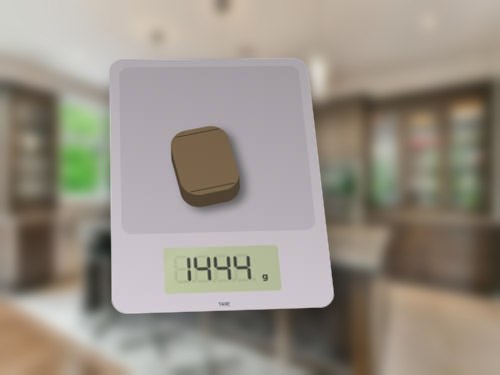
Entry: 1444 g
